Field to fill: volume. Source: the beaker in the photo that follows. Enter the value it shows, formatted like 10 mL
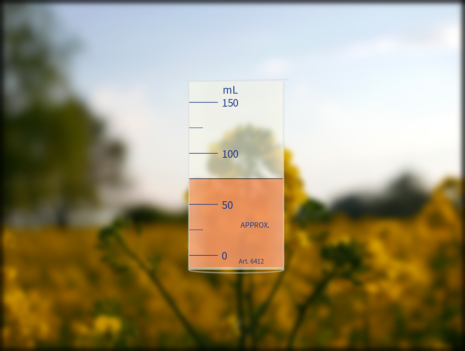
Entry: 75 mL
